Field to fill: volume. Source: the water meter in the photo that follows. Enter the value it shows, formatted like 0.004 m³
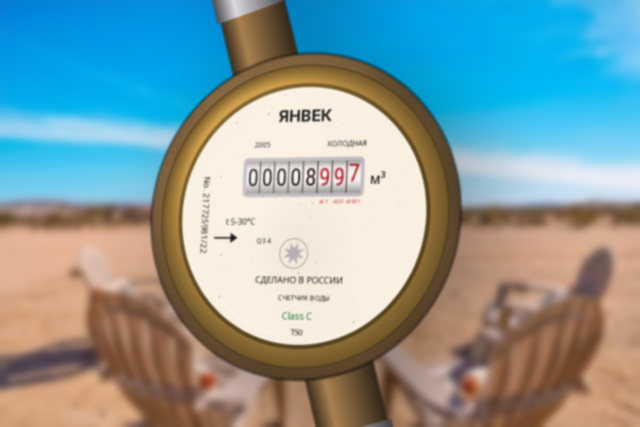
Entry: 8.997 m³
